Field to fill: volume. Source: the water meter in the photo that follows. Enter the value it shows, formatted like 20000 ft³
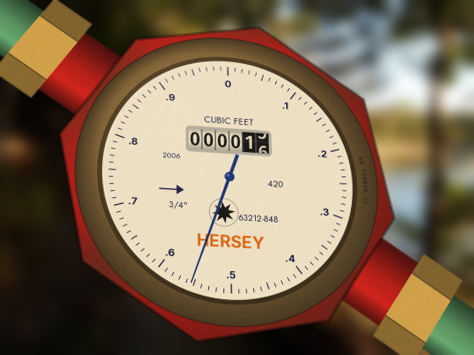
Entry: 15.55 ft³
